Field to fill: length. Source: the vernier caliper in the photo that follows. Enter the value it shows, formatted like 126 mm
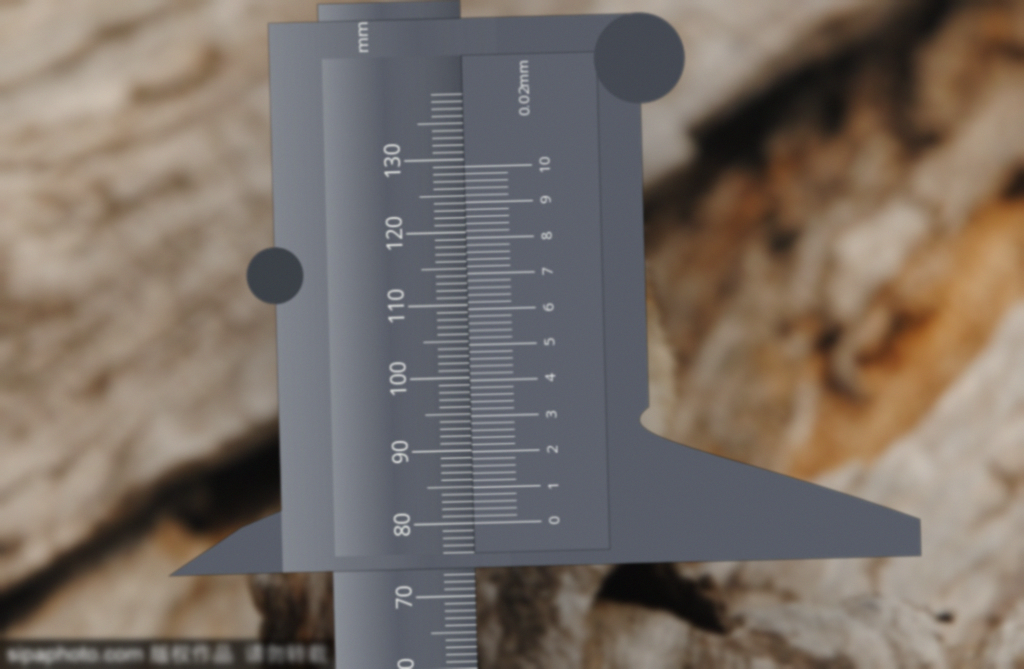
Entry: 80.0 mm
